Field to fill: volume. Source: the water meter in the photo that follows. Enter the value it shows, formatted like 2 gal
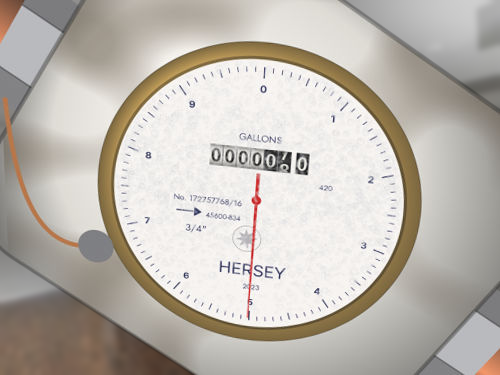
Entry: 75.0 gal
